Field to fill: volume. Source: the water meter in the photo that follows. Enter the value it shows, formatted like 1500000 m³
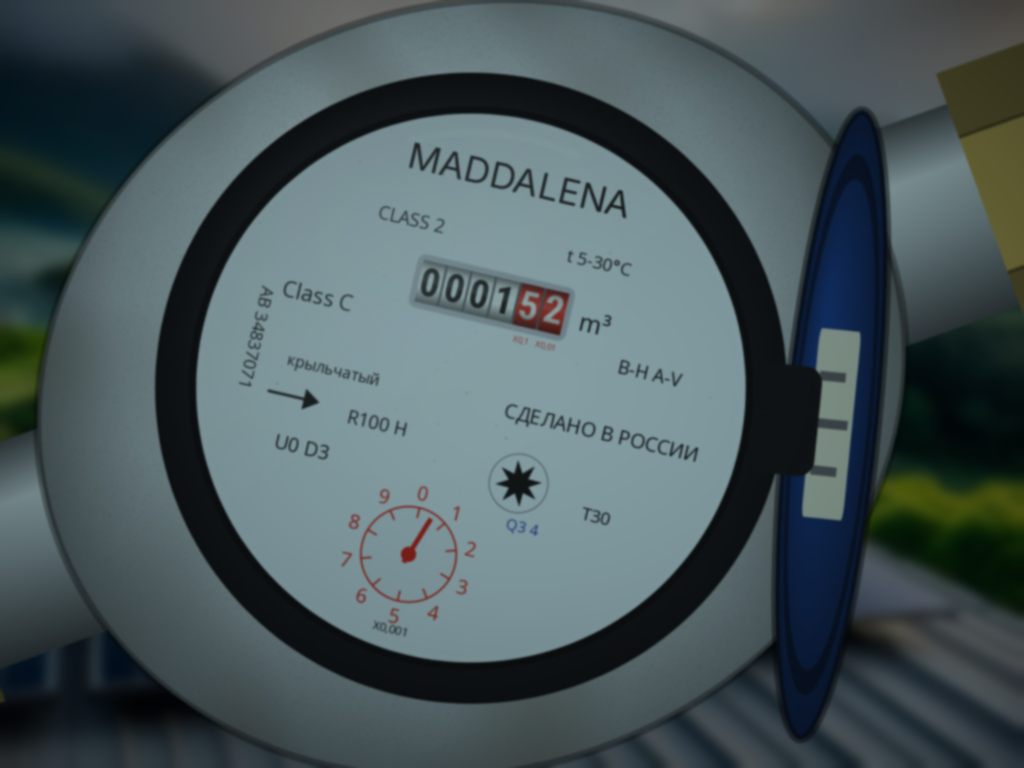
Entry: 1.520 m³
